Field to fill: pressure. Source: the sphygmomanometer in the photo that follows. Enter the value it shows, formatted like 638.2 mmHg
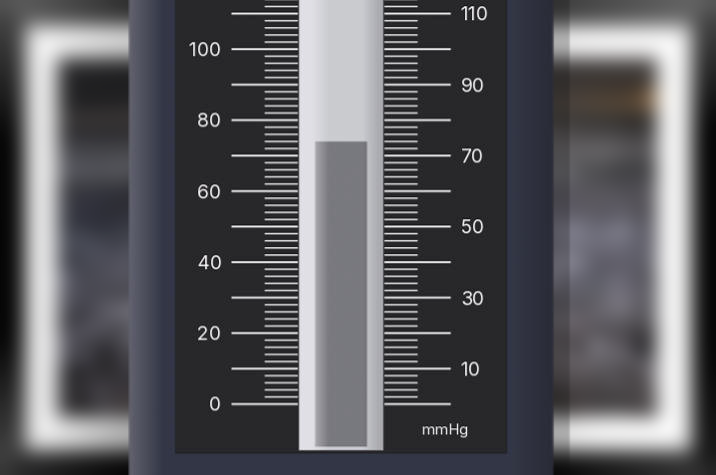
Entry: 74 mmHg
